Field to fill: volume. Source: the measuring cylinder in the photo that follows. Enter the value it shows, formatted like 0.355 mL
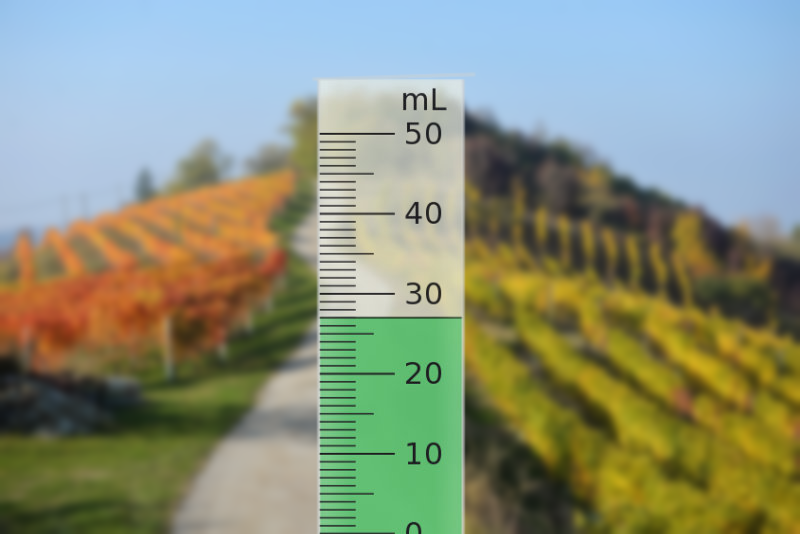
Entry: 27 mL
